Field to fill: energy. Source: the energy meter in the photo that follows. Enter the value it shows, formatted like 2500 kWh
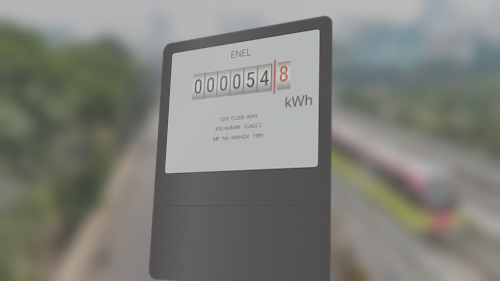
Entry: 54.8 kWh
